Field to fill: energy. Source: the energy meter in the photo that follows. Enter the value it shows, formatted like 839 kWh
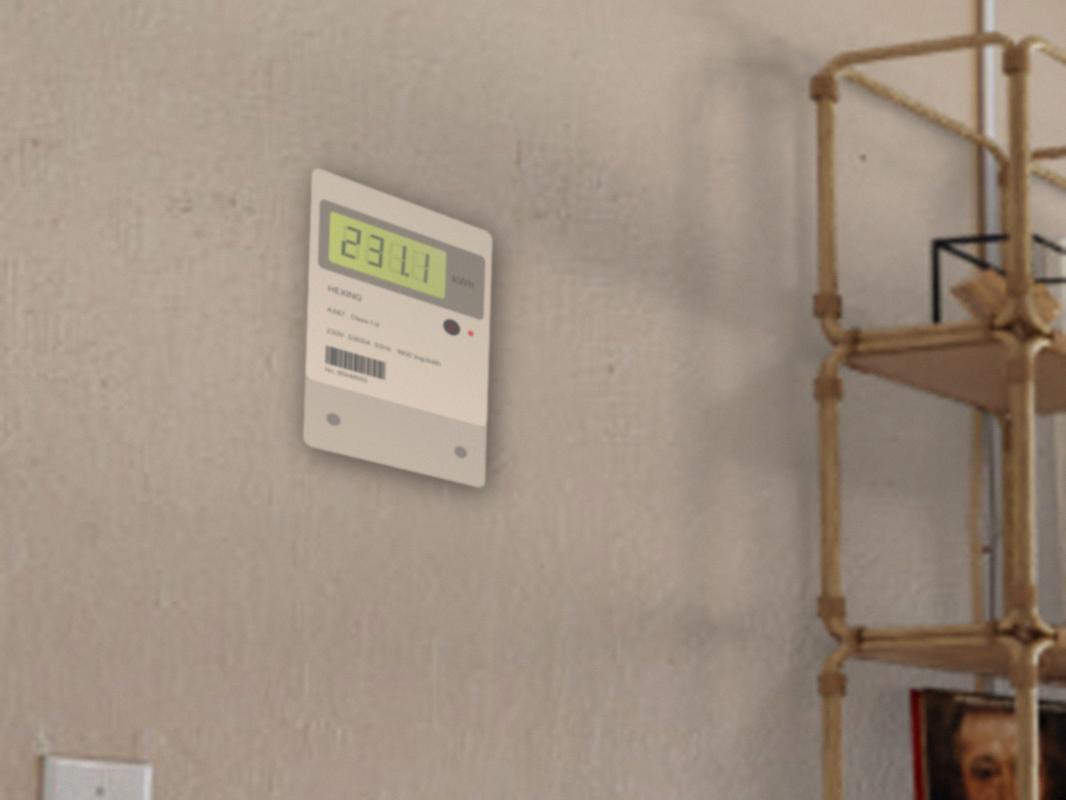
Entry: 231.1 kWh
